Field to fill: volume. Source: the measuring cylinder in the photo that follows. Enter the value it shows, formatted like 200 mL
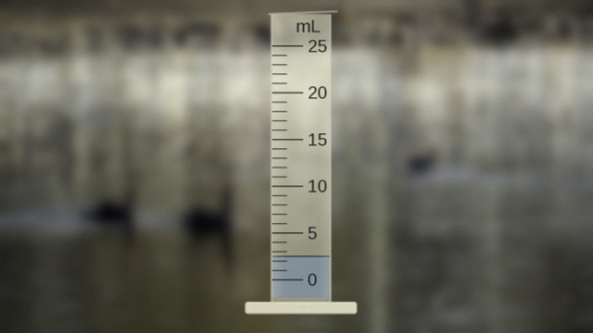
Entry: 2.5 mL
